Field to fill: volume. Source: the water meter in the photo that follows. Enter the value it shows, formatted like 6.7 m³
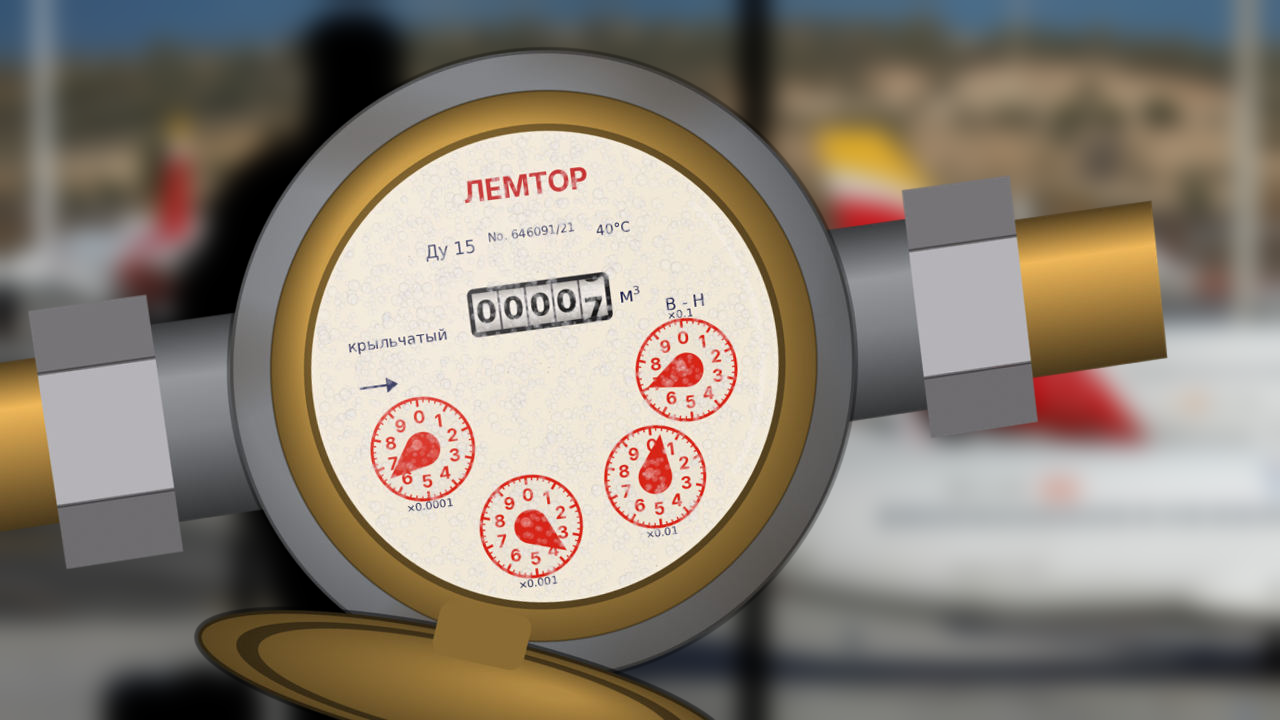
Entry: 6.7036 m³
